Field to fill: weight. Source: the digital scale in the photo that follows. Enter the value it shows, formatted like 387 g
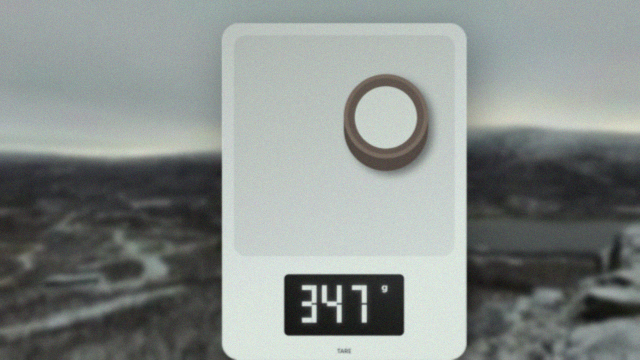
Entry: 347 g
